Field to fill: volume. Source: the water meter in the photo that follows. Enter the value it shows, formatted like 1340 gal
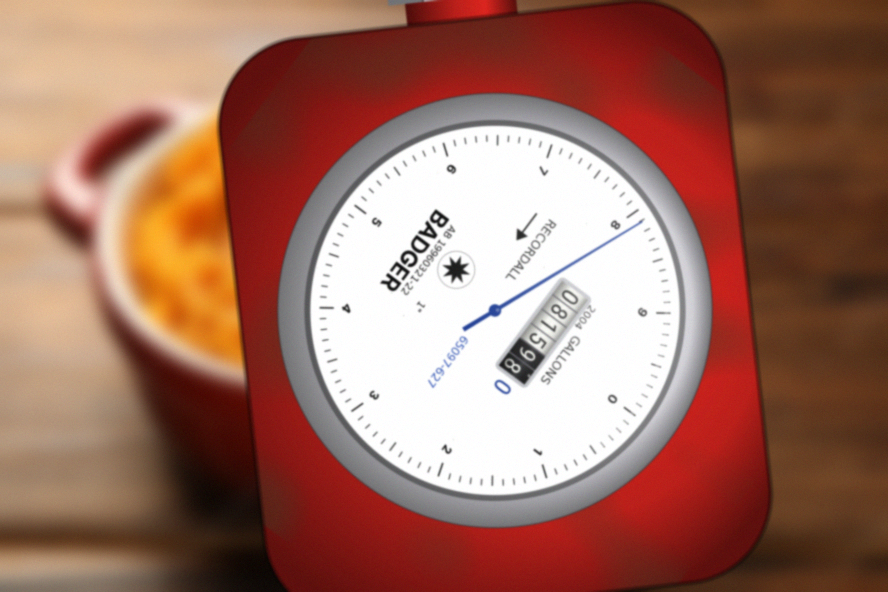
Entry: 815978.1 gal
